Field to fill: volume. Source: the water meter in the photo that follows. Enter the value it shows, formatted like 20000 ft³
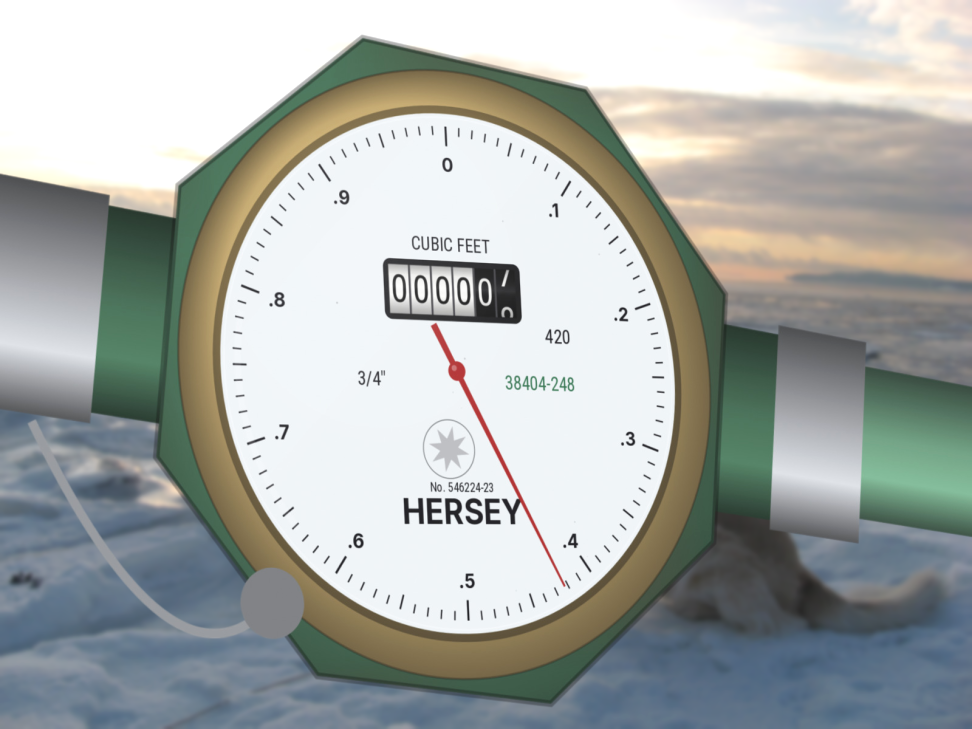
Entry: 7.42 ft³
